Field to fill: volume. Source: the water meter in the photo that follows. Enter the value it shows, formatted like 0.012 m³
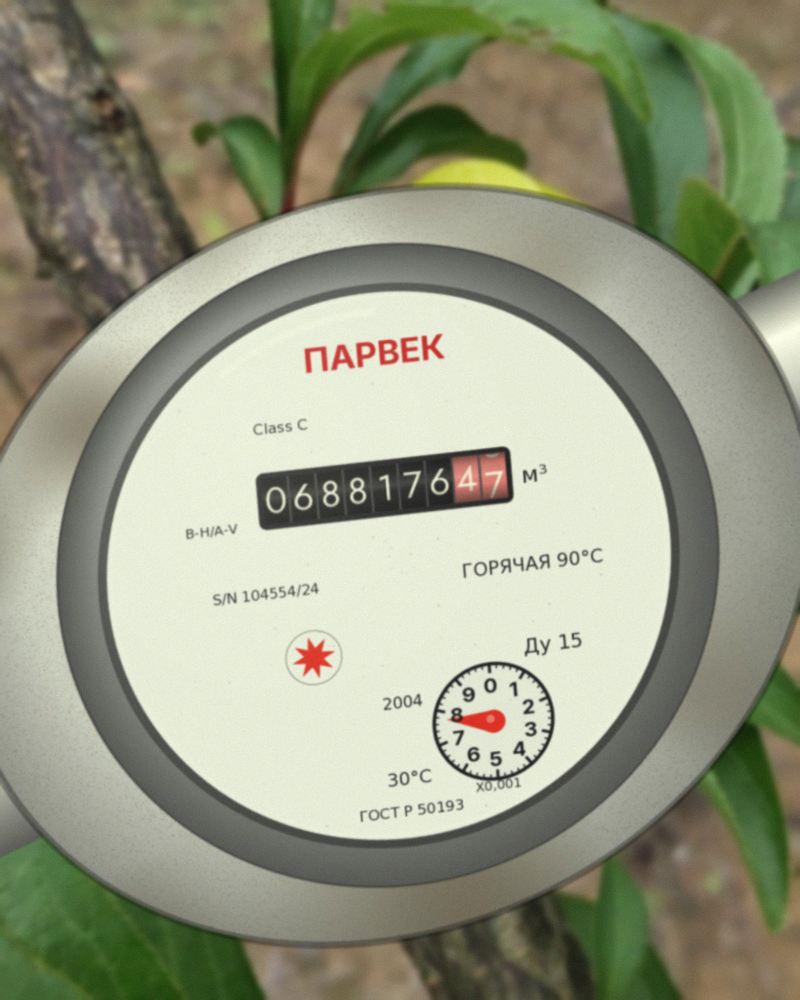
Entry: 688176.467 m³
